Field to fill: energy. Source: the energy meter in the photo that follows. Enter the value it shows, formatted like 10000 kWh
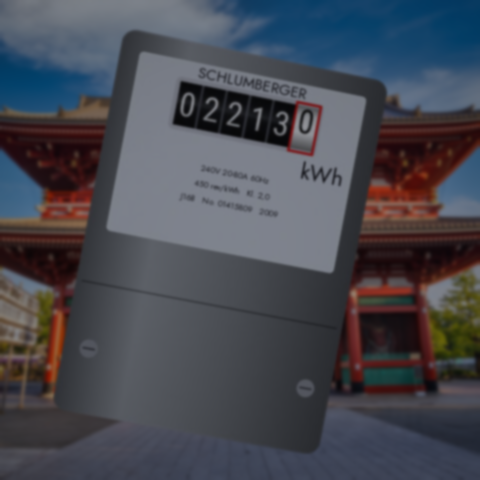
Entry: 2213.0 kWh
